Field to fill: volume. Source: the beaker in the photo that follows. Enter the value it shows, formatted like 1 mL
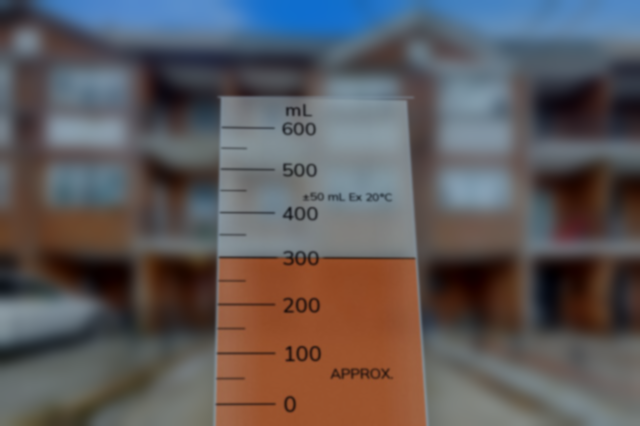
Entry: 300 mL
